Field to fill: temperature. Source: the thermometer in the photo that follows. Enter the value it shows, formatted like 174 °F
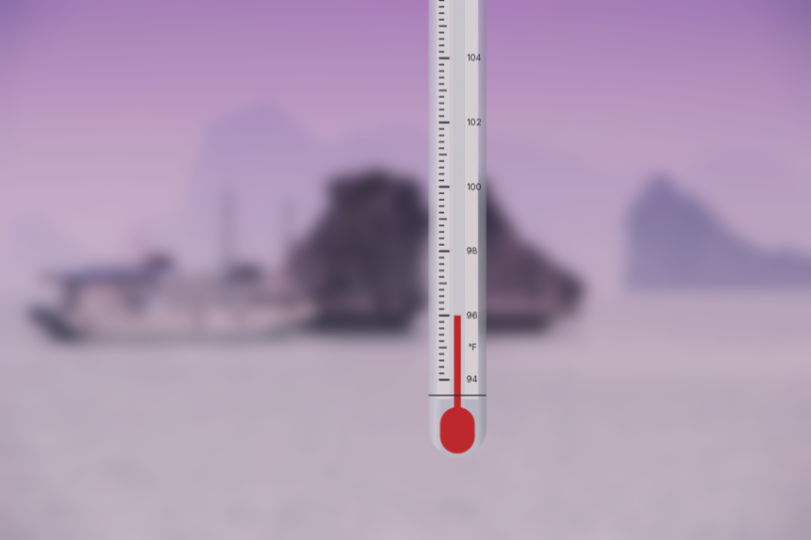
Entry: 96 °F
